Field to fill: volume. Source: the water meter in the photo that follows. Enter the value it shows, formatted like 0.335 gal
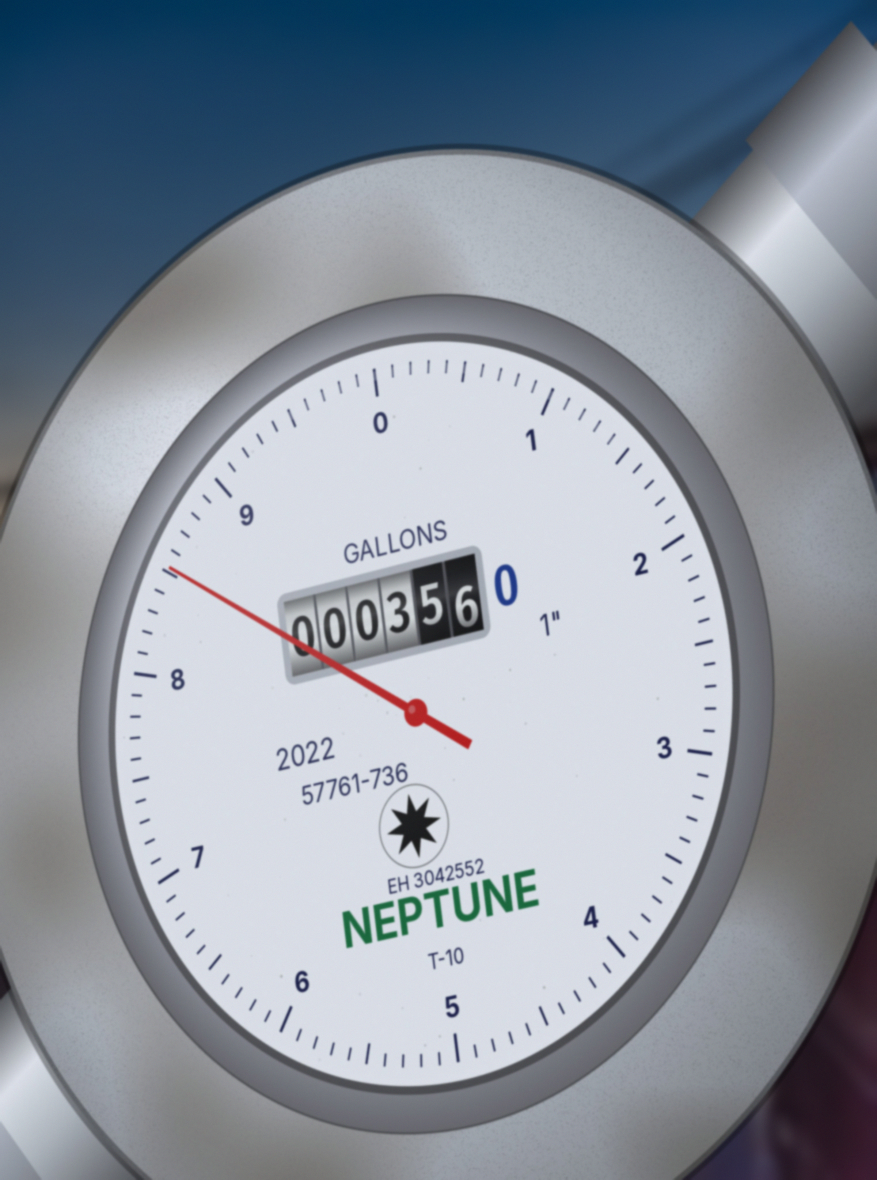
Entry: 3558.5 gal
